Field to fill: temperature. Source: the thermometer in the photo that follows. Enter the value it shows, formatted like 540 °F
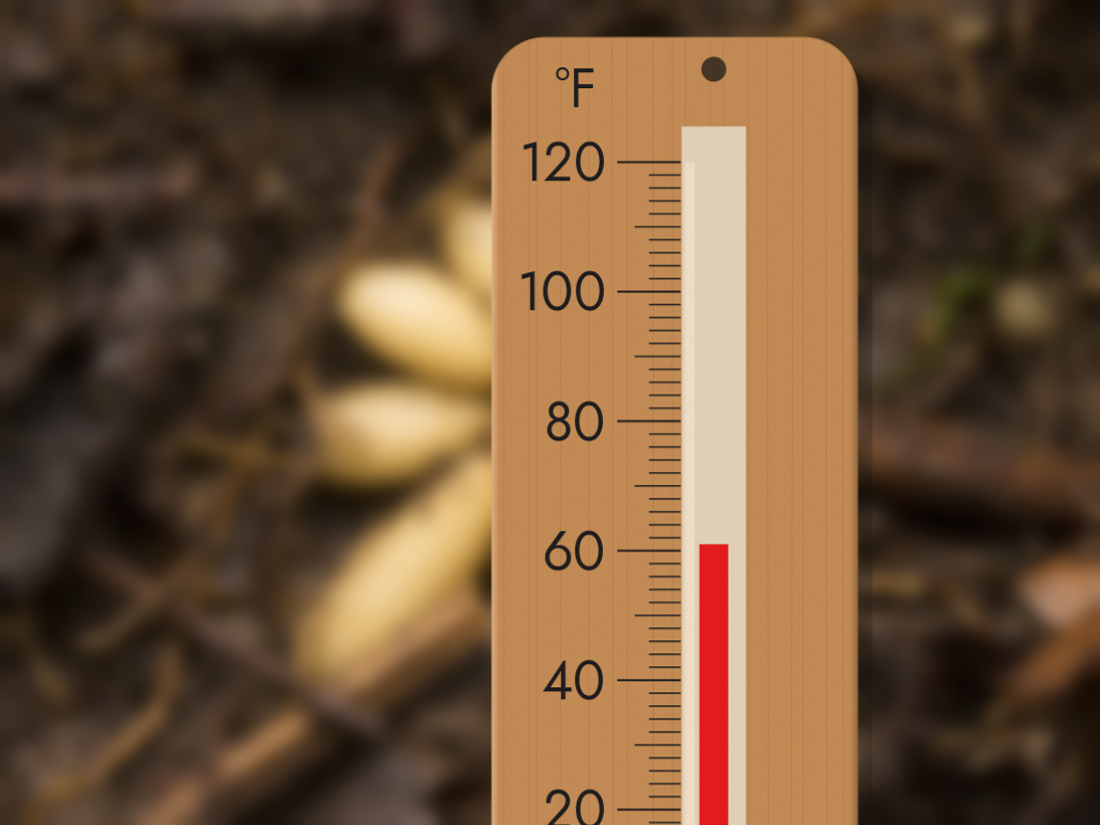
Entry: 61 °F
